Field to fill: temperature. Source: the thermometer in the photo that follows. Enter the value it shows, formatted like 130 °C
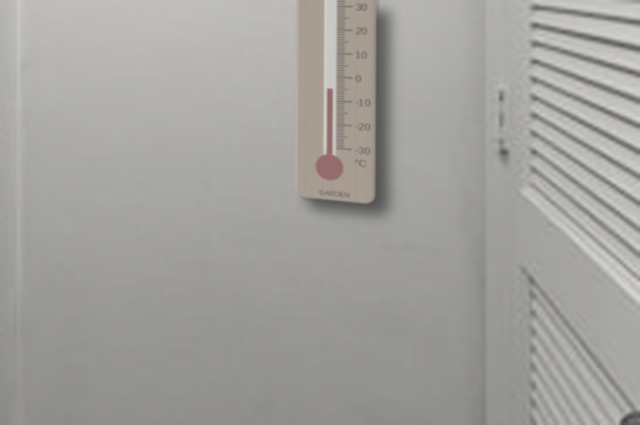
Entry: -5 °C
